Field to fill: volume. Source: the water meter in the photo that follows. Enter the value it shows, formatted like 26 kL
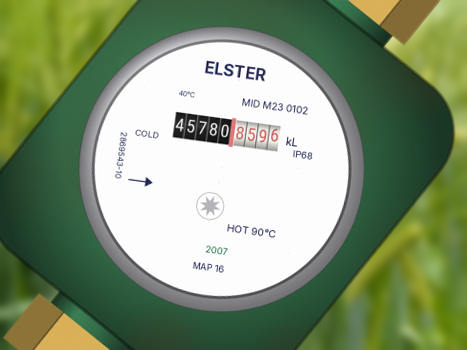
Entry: 45780.8596 kL
